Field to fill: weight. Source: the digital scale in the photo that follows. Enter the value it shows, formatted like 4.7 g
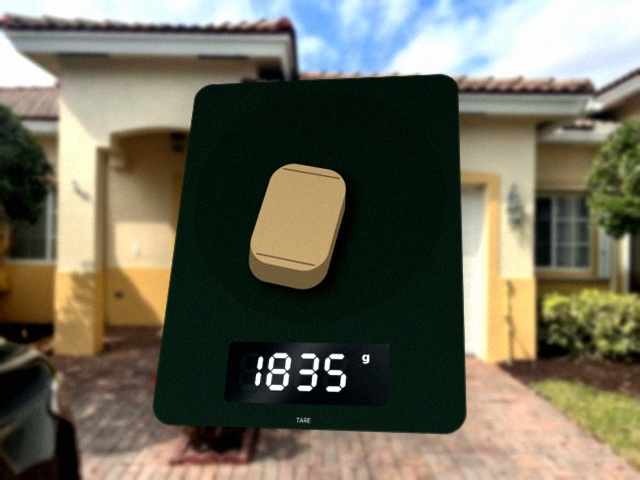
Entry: 1835 g
